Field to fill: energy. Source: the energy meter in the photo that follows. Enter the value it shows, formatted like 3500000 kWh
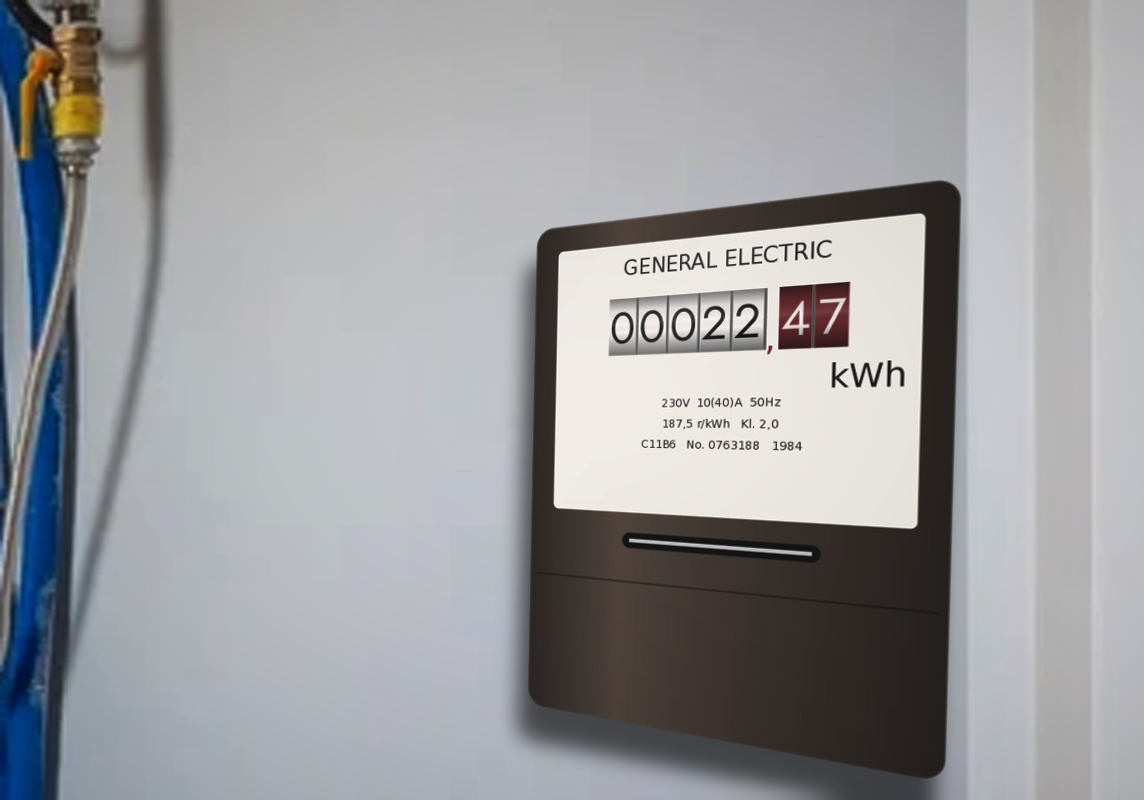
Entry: 22.47 kWh
